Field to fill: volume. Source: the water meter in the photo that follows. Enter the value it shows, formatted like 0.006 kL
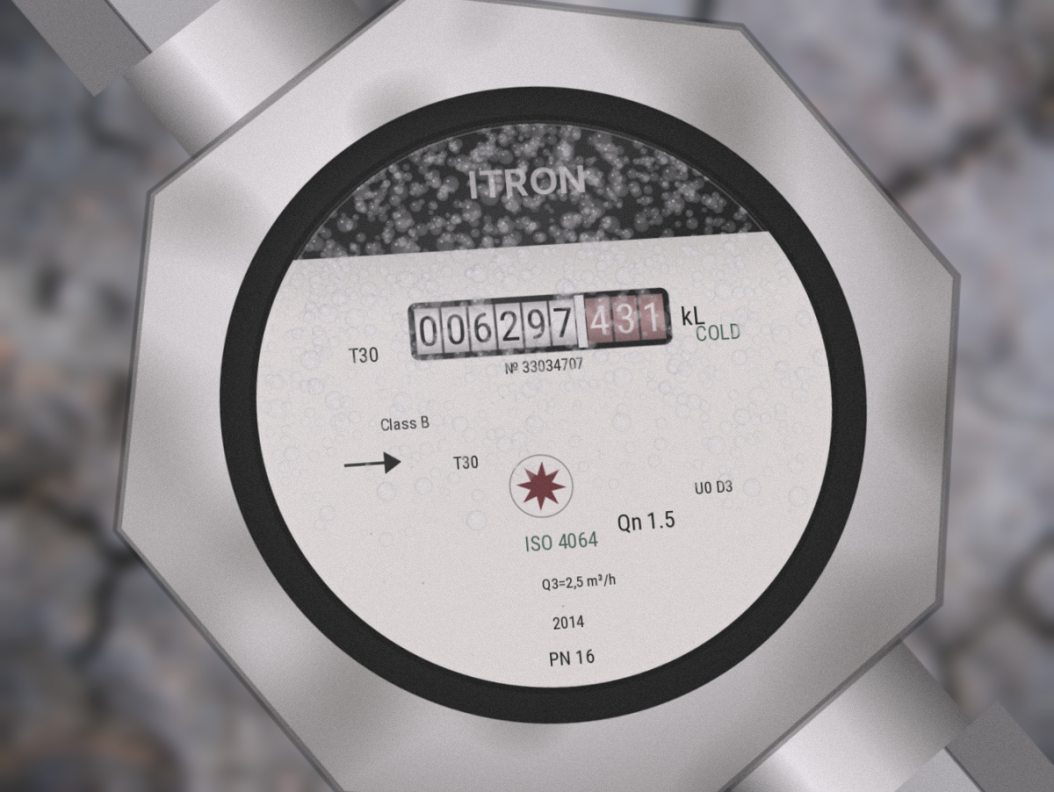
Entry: 6297.431 kL
